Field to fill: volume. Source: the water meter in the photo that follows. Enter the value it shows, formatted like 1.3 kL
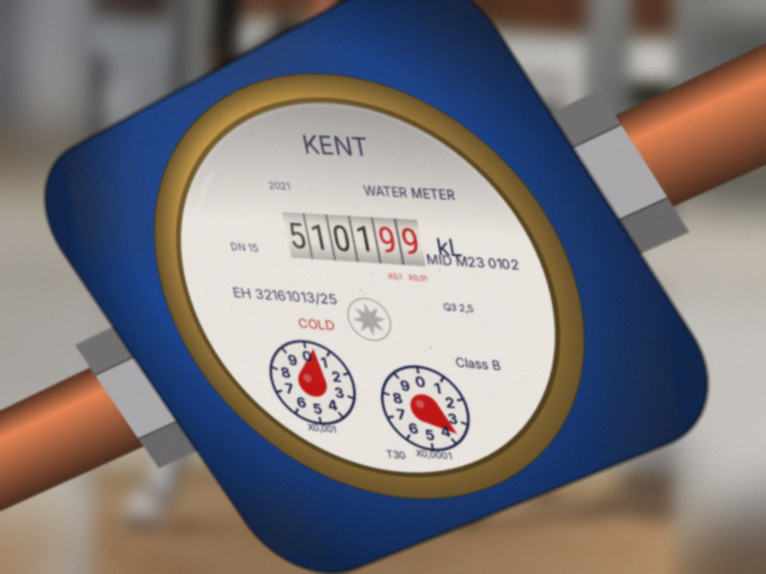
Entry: 5101.9903 kL
